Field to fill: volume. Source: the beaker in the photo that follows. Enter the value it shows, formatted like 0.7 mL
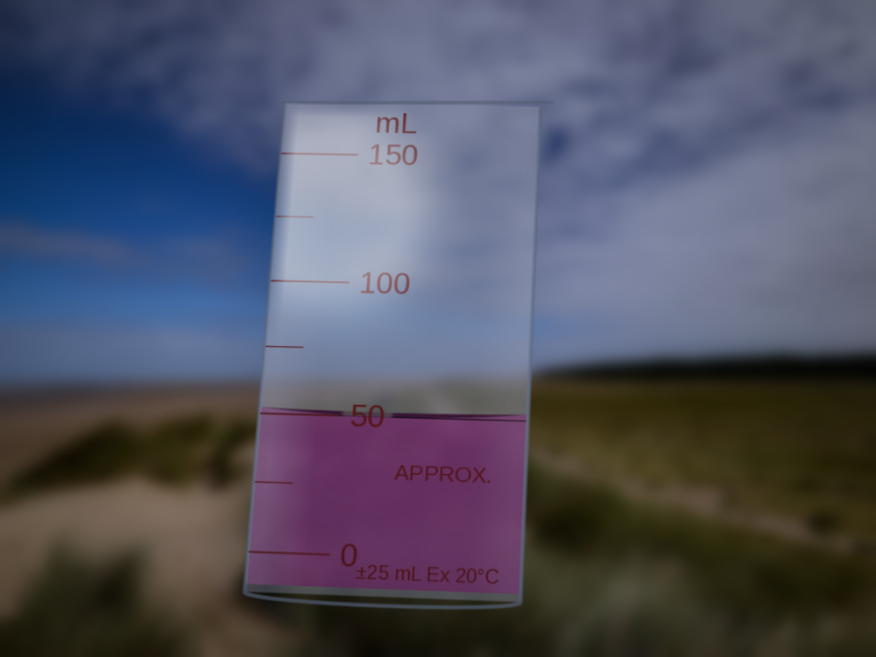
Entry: 50 mL
